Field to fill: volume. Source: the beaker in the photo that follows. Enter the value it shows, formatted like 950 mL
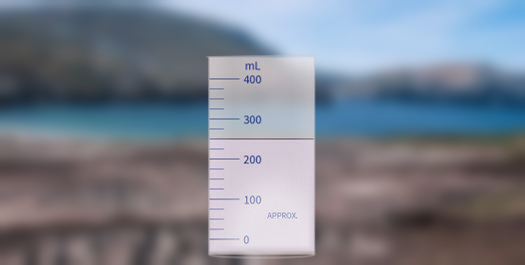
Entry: 250 mL
